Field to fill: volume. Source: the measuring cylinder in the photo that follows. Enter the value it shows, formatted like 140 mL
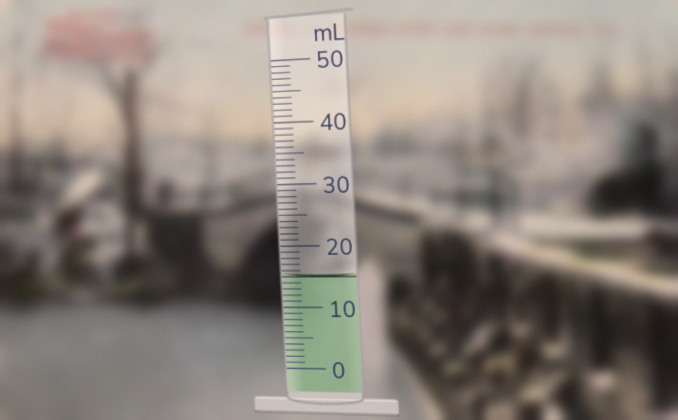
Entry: 15 mL
